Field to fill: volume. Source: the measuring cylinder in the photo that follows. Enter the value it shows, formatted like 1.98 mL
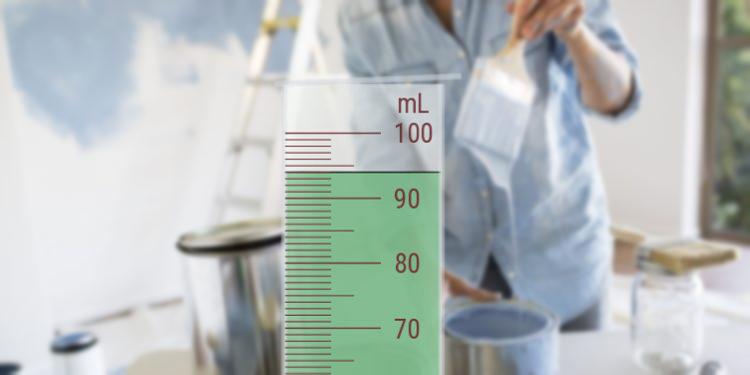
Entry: 94 mL
